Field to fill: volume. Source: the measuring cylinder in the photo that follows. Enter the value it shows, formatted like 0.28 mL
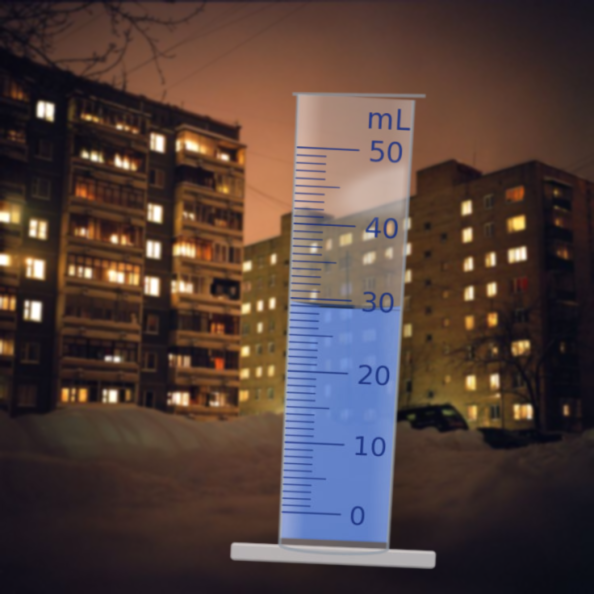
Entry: 29 mL
